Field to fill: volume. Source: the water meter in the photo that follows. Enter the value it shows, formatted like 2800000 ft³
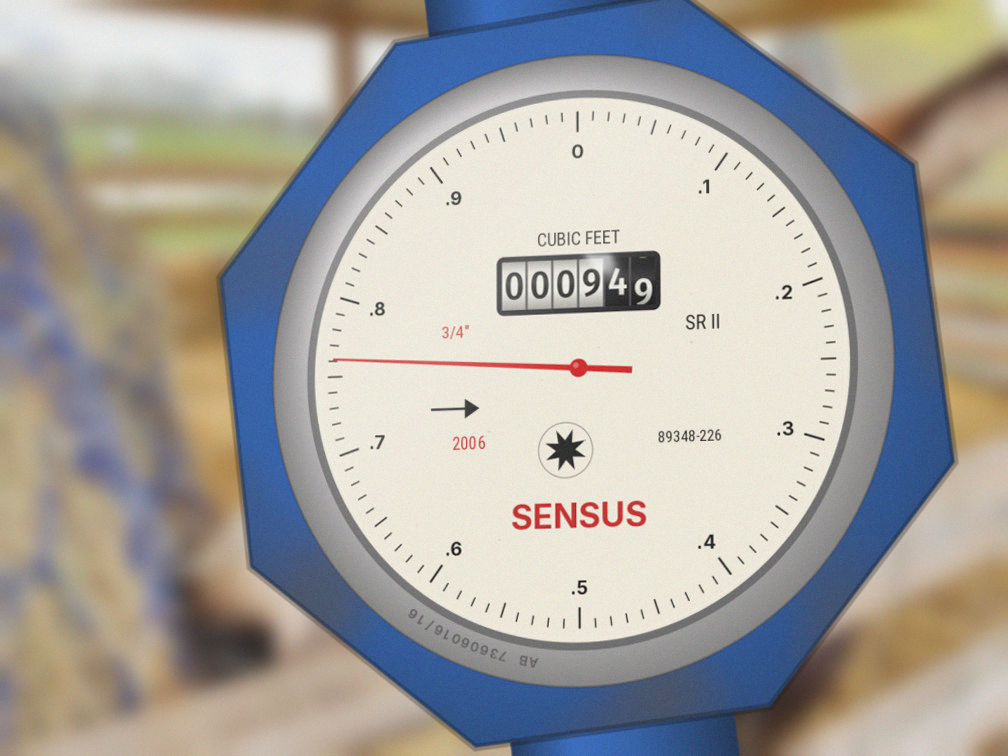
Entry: 948.76 ft³
